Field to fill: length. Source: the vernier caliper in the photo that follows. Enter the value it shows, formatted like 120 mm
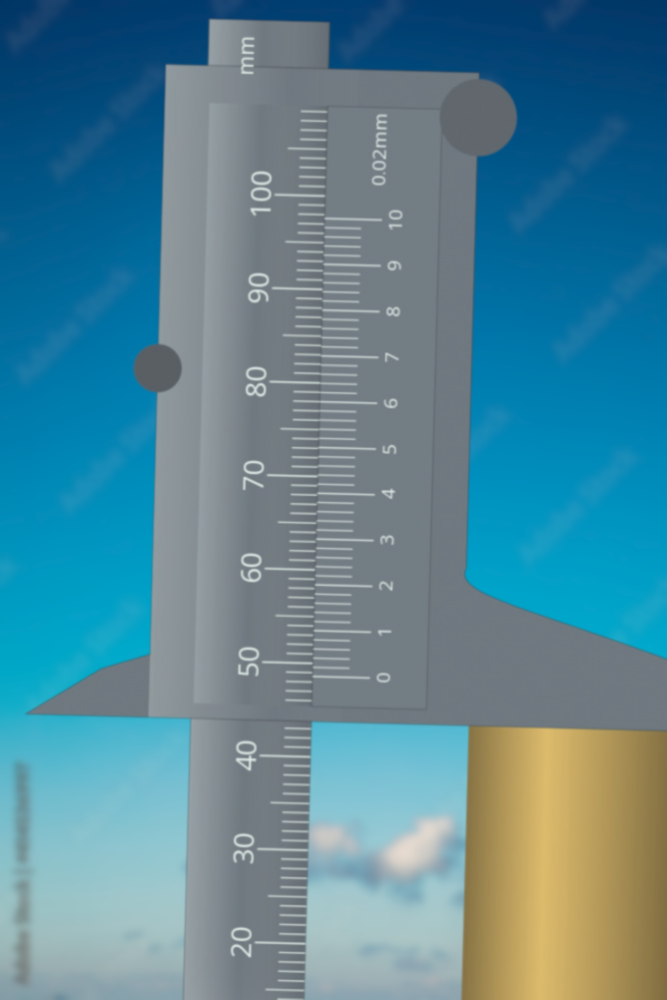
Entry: 48.6 mm
